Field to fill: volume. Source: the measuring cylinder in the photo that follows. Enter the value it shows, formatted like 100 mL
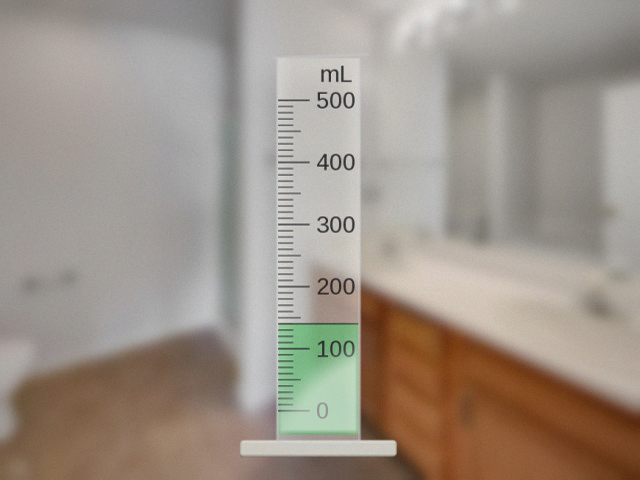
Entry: 140 mL
